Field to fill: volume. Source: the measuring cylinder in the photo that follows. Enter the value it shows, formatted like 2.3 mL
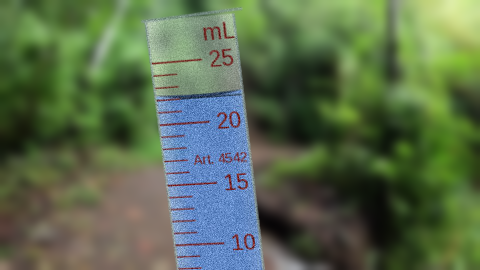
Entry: 22 mL
